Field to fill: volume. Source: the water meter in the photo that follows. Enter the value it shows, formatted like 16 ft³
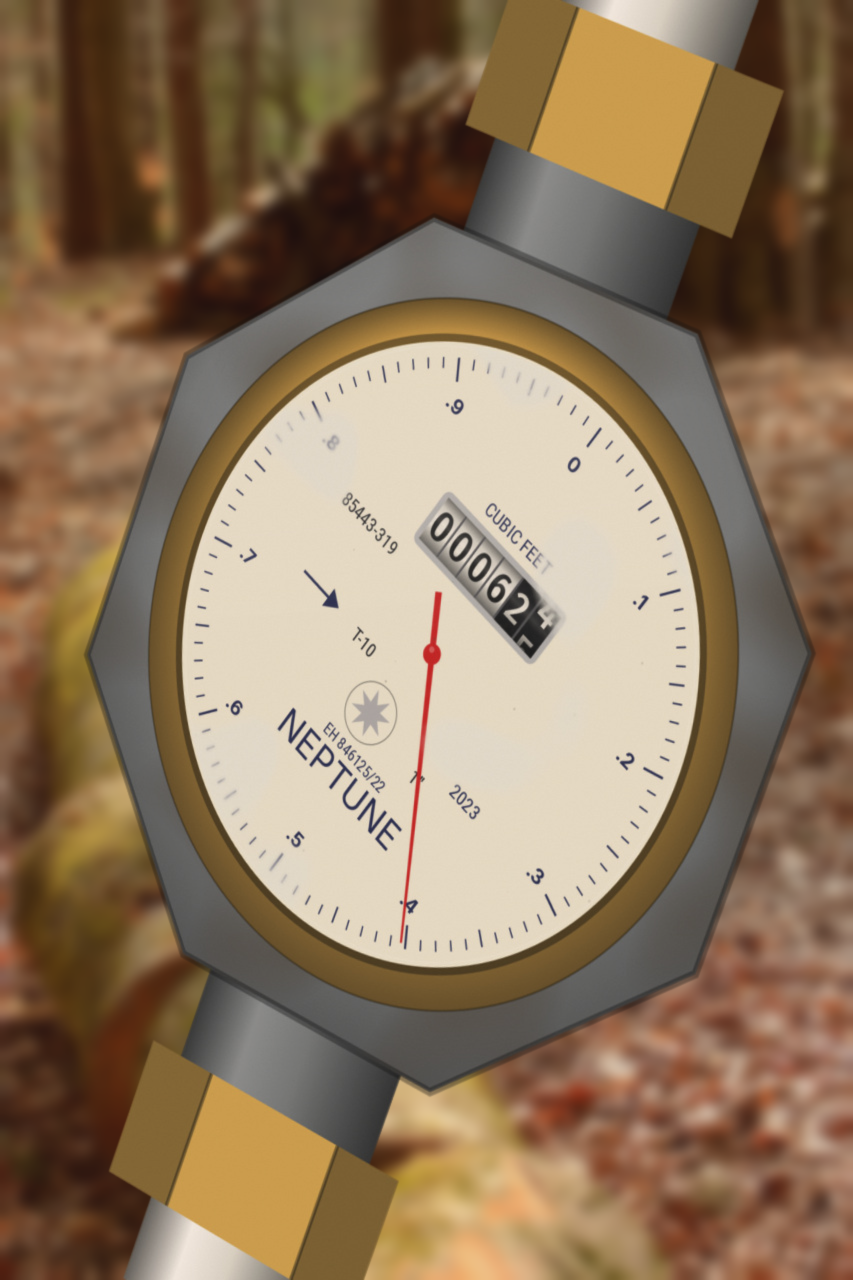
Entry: 624.40 ft³
